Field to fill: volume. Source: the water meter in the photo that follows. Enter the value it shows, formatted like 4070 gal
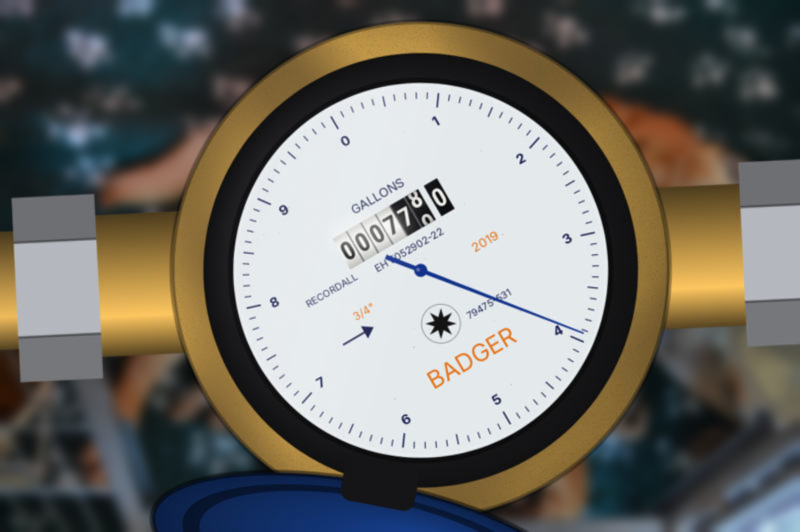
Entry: 7783.9 gal
